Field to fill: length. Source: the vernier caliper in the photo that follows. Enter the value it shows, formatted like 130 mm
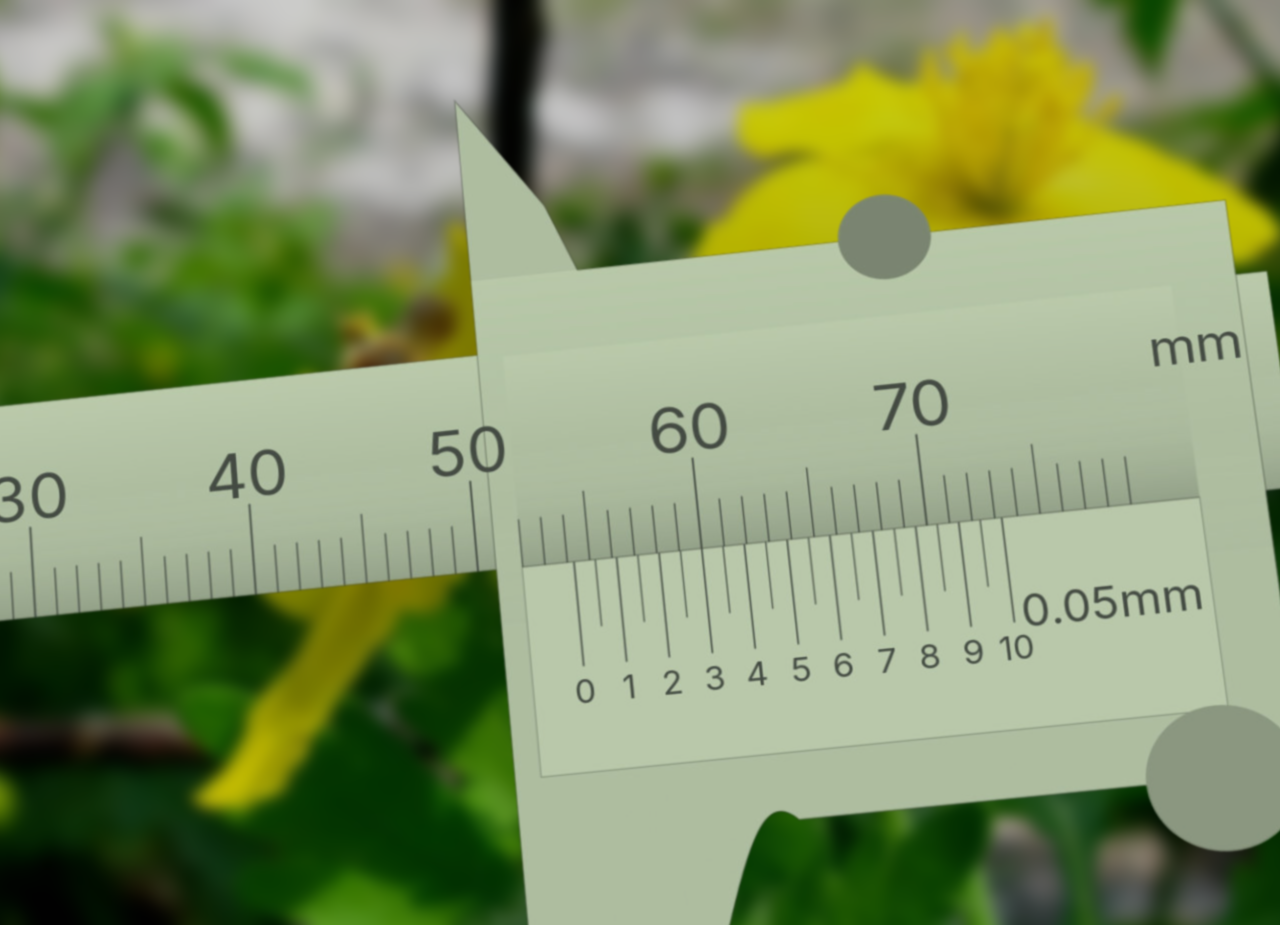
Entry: 54.3 mm
